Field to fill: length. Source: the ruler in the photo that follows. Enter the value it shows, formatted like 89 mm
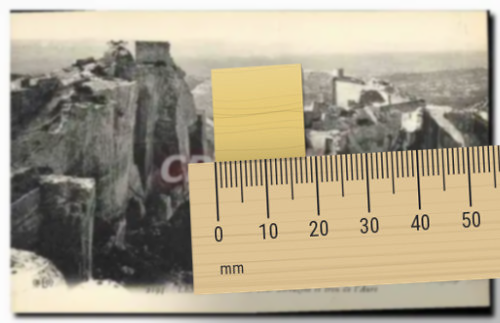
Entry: 18 mm
